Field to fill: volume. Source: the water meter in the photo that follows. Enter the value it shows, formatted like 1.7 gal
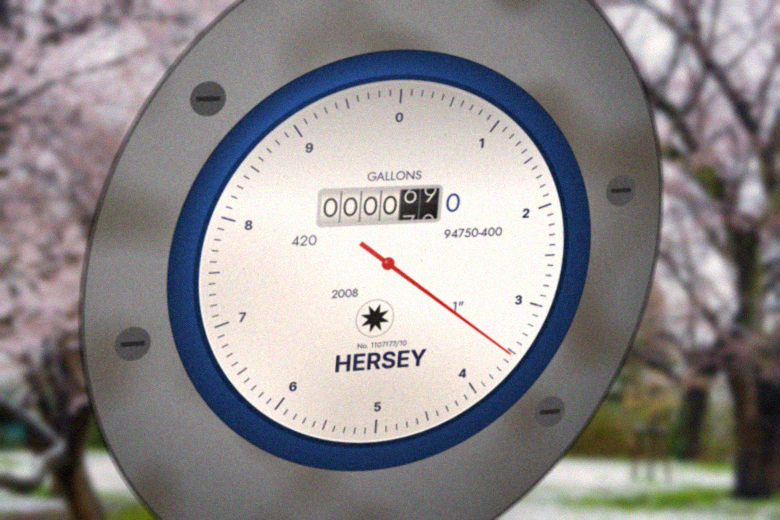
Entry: 693.5 gal
